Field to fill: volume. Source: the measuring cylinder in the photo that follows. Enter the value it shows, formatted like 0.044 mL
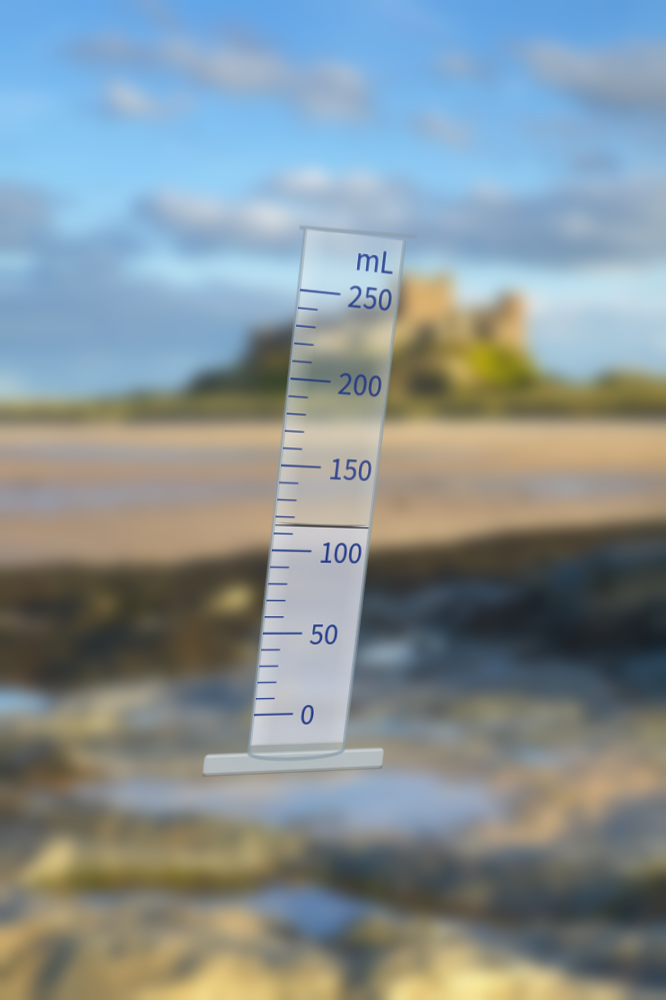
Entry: 115 mL
